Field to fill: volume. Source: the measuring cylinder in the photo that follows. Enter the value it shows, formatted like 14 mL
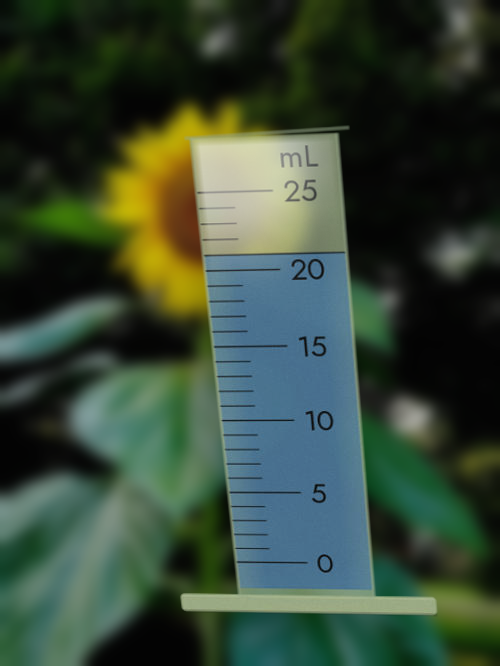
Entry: 21 mL
